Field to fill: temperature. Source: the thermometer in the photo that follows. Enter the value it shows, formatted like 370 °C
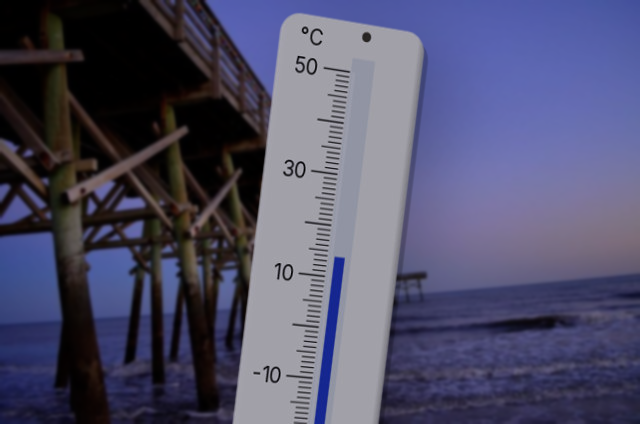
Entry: 14 °C
